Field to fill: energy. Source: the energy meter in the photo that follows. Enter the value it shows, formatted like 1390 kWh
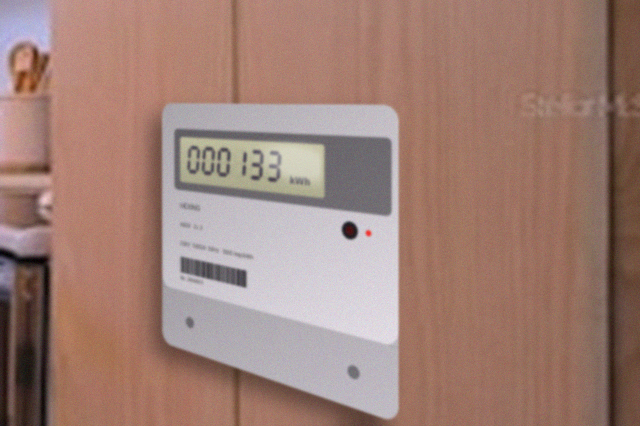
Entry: 133 kWh
